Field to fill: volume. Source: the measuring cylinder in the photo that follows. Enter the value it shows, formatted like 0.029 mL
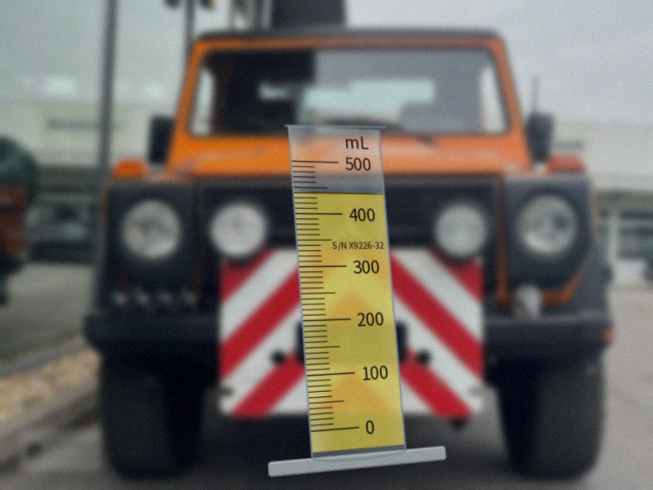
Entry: 440 mL
